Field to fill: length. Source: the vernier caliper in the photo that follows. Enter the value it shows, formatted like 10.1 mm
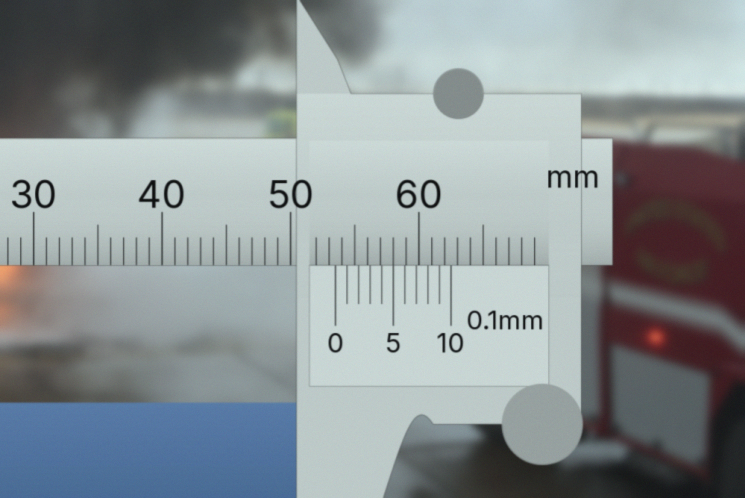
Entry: 53.5 mm
